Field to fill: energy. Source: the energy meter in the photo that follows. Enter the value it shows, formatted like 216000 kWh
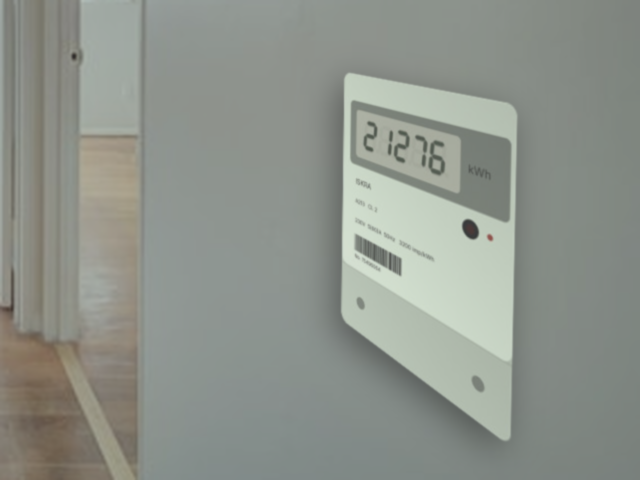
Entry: 21276 kWh
